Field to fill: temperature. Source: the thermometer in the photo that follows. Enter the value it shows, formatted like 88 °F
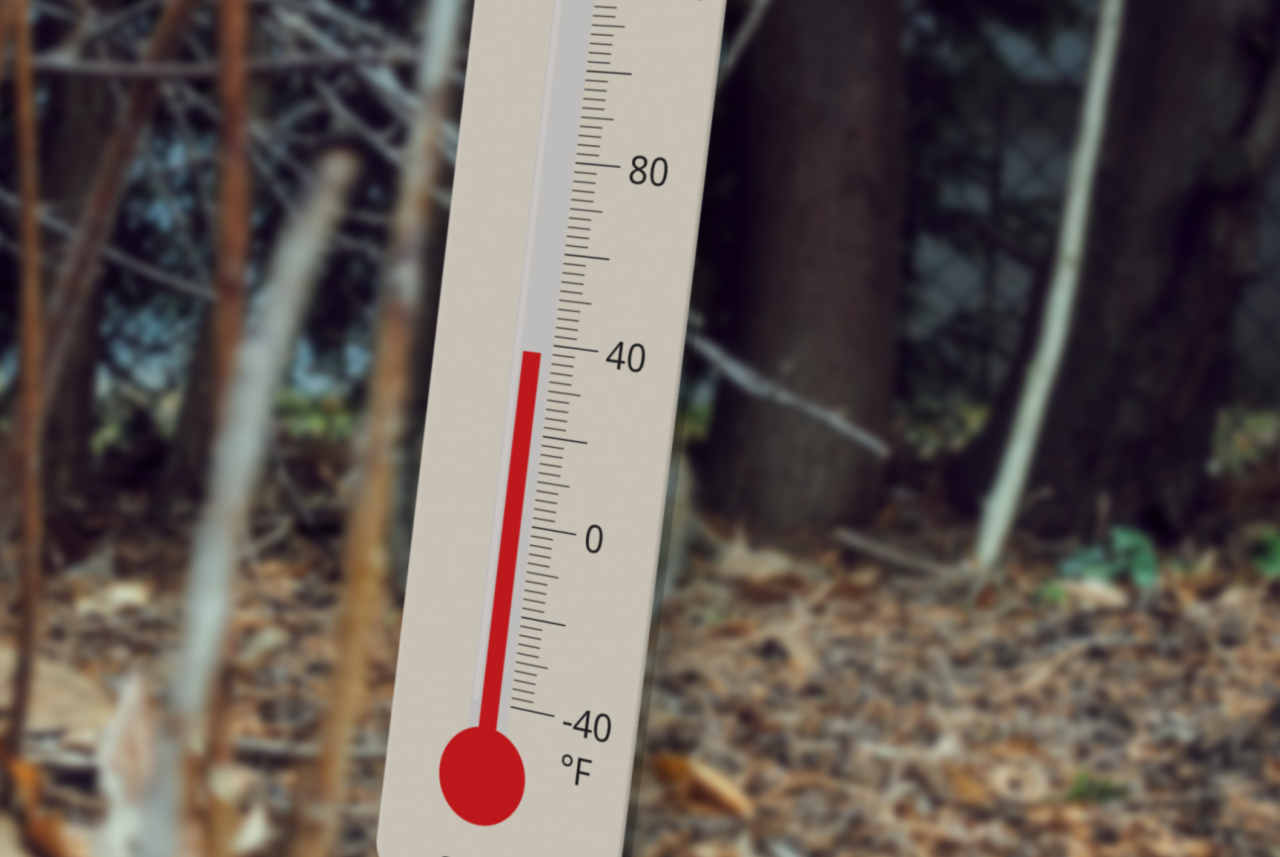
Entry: 38 °F
